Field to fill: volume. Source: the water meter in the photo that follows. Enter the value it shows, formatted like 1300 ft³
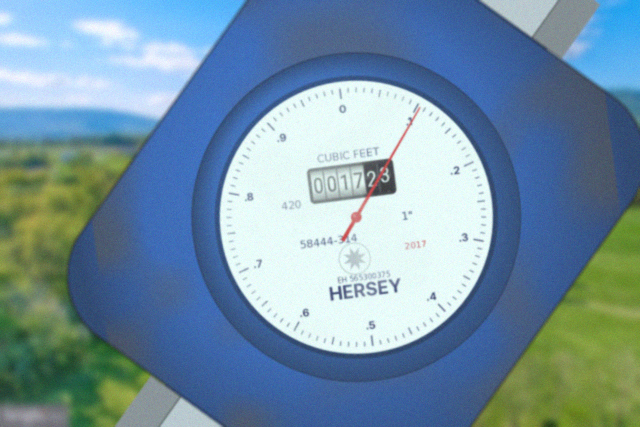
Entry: 1723.10 ft³
